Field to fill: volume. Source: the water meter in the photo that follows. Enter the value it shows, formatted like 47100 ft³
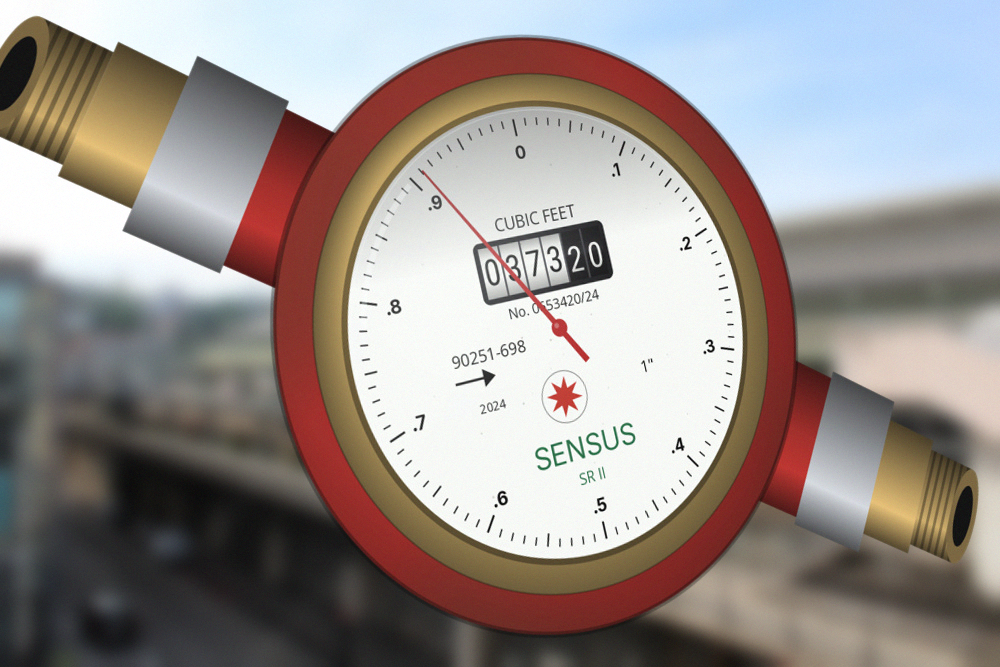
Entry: 37319.91 ft³
